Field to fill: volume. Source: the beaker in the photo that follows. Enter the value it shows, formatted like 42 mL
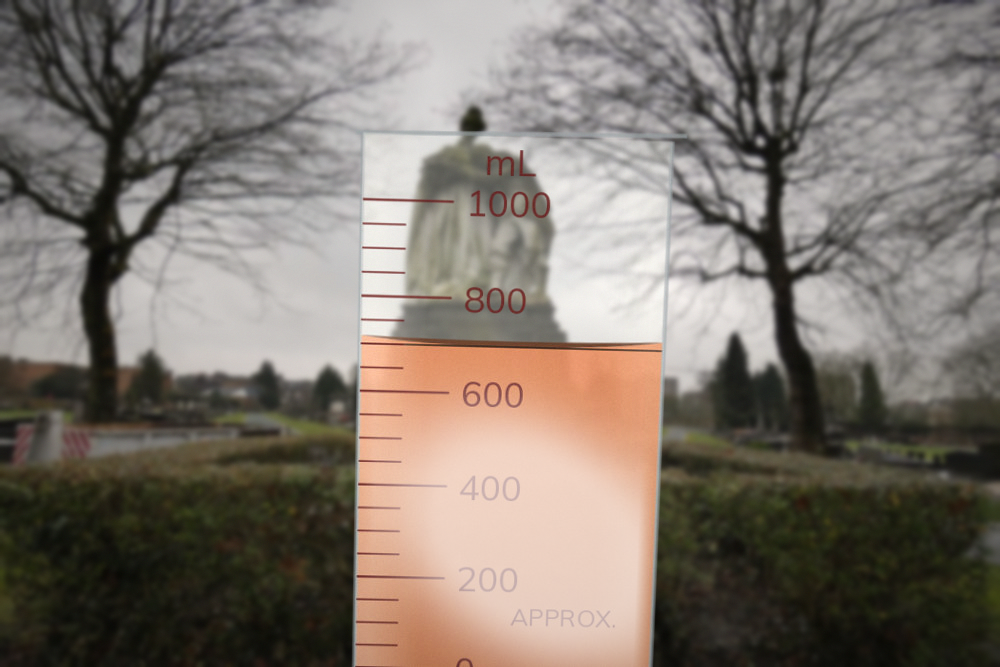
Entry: 700 mL
